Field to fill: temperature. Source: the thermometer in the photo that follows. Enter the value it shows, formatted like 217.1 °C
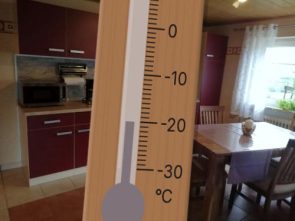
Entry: -20 °C
